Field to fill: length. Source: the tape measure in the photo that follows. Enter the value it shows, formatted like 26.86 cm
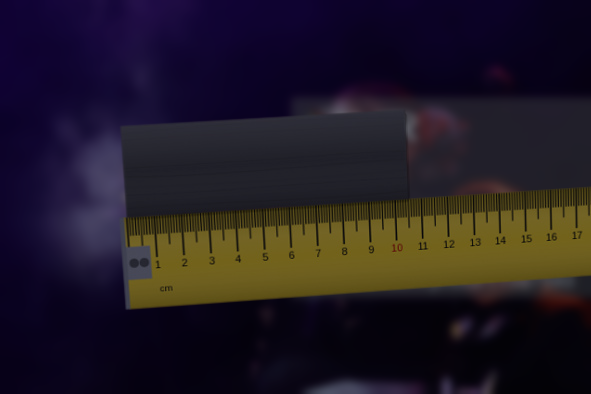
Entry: 10.5 cm
